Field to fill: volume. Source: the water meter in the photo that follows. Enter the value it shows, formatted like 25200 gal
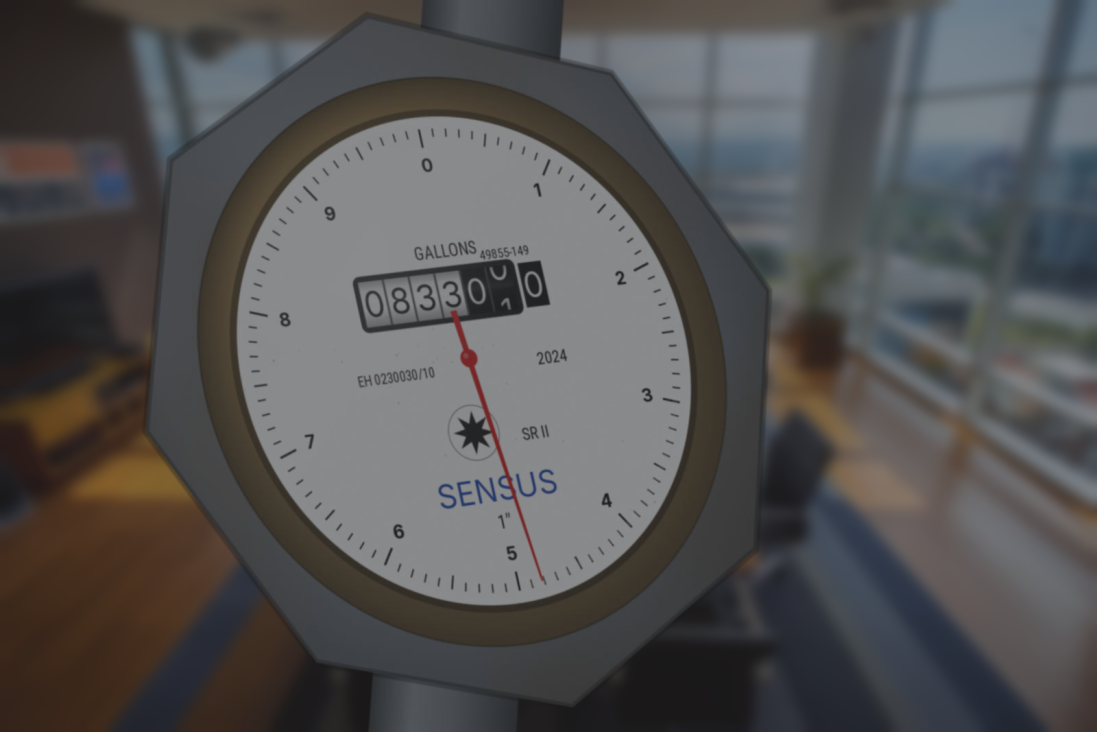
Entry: 833004.8 gal
